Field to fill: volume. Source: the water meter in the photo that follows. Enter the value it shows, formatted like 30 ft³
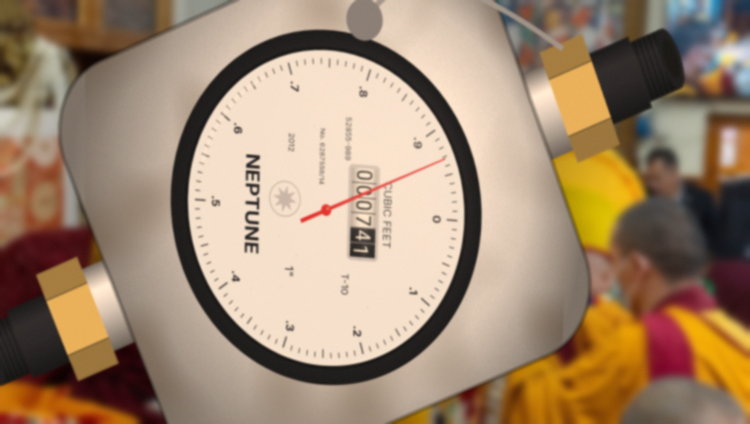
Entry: 740.93 ft³
